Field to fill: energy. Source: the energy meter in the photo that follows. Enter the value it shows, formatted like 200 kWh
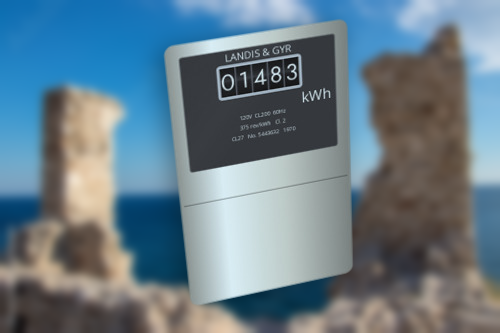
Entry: 1483 kWh
